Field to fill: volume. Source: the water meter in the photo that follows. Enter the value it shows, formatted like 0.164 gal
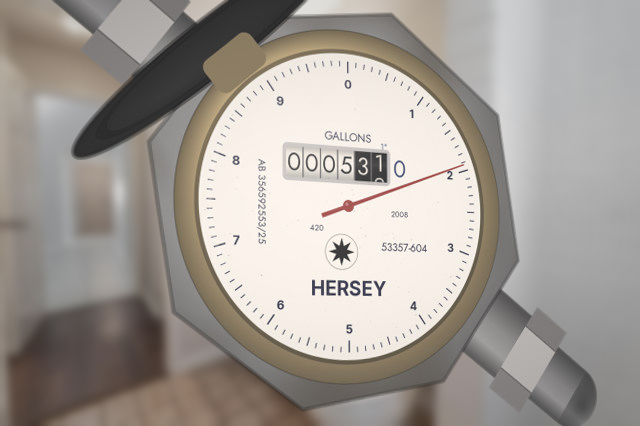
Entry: 5311.9 gal
